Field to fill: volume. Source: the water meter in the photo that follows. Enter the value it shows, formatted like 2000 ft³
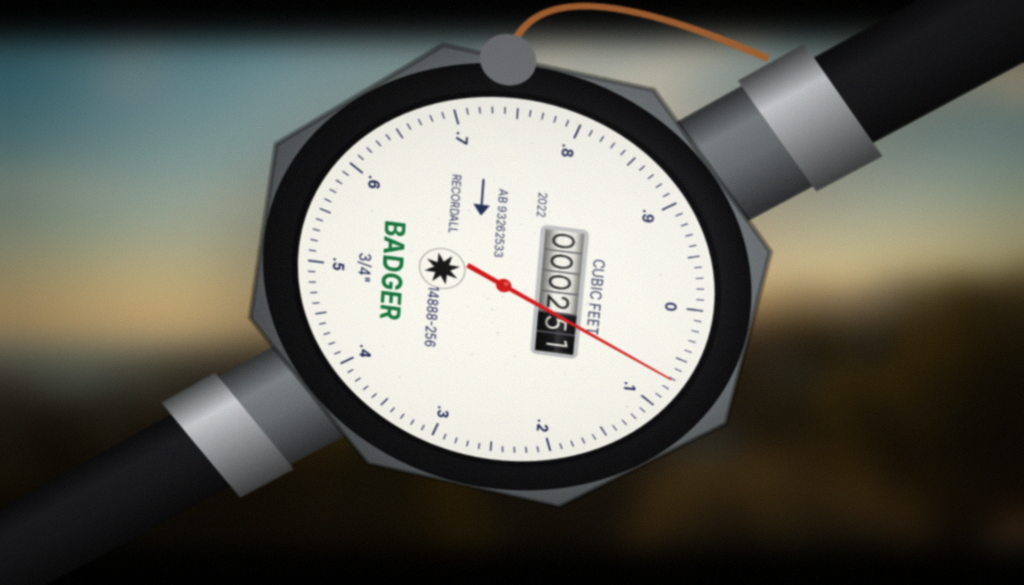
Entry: 251.07 ft³
